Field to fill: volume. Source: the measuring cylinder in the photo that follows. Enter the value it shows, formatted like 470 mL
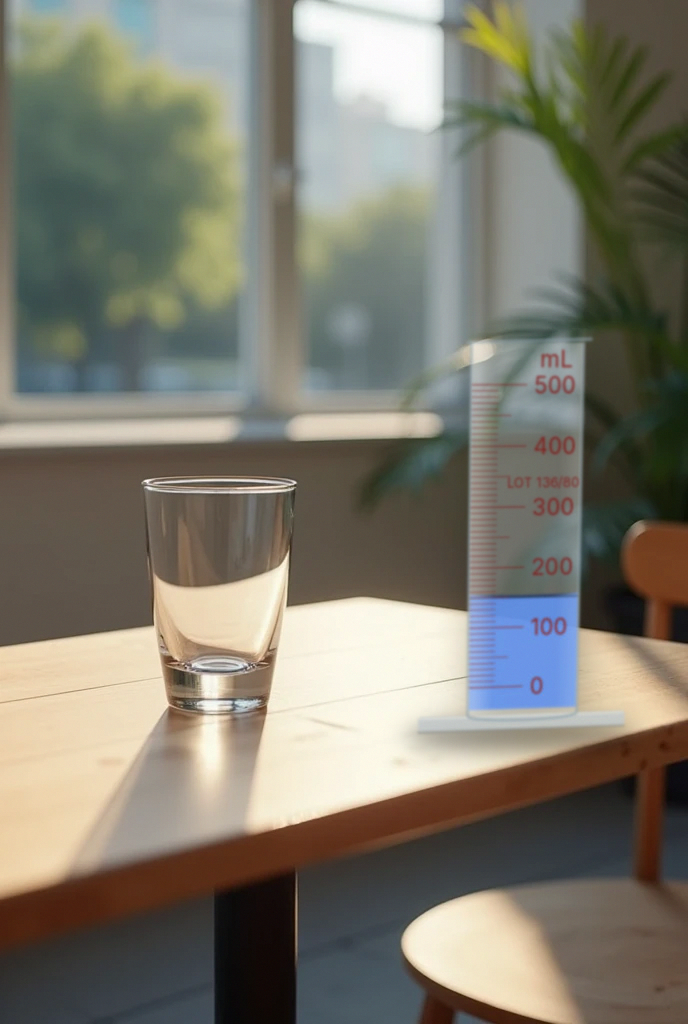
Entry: 150 mL
